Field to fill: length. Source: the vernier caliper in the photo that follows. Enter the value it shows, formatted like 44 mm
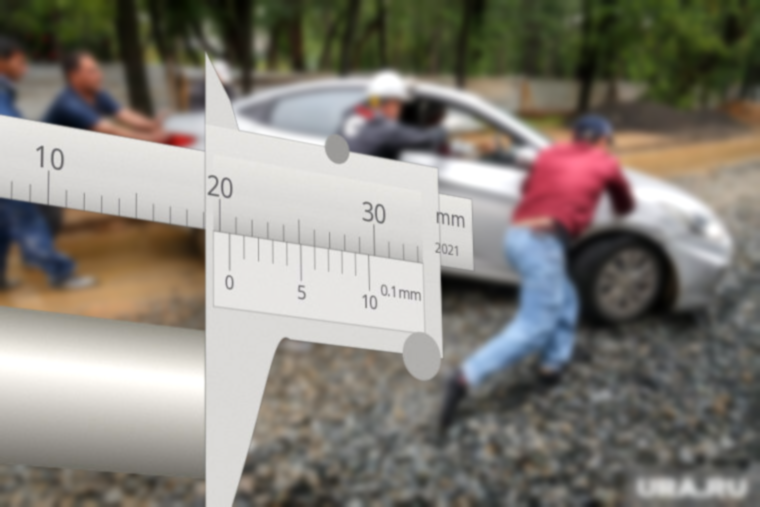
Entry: 20.6 mm
